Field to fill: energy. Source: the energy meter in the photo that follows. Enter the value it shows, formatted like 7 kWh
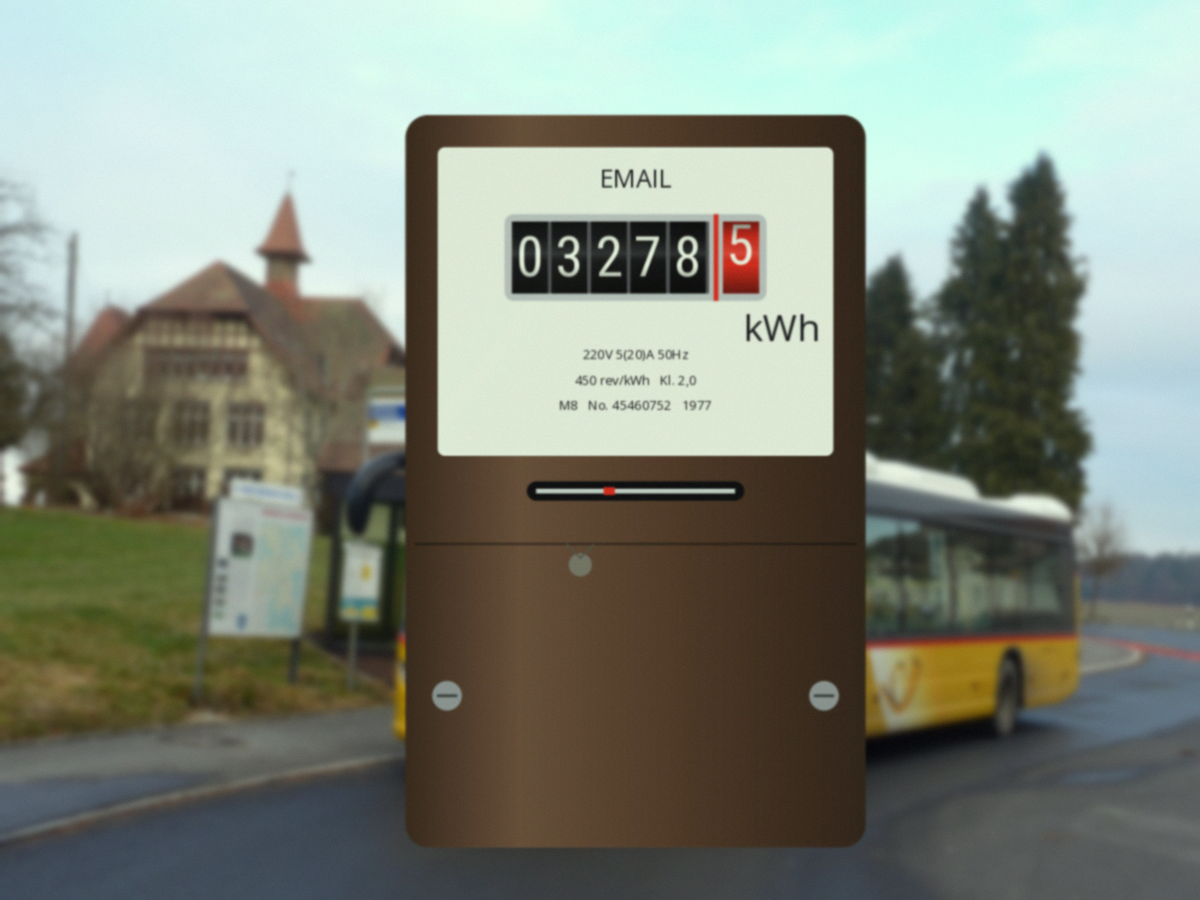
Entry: 3278.5 kWh
